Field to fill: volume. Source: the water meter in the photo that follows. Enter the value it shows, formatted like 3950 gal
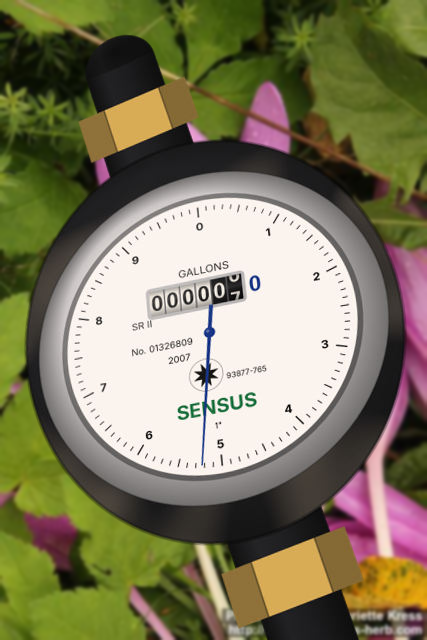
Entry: 65.2 gal
